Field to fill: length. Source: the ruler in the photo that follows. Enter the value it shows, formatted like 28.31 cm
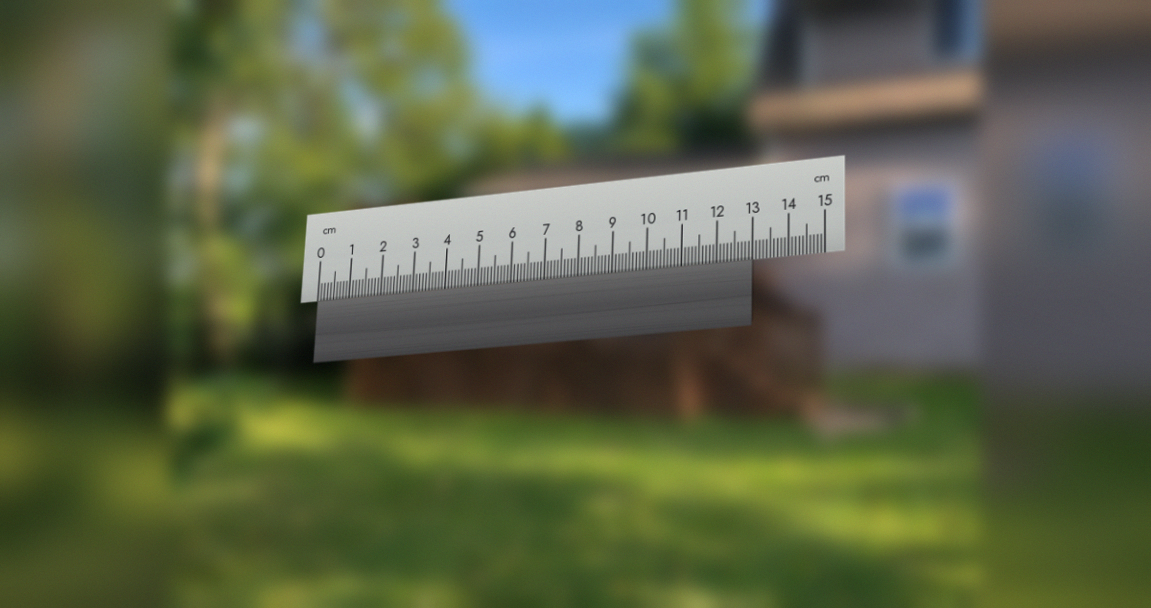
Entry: 13 cm
